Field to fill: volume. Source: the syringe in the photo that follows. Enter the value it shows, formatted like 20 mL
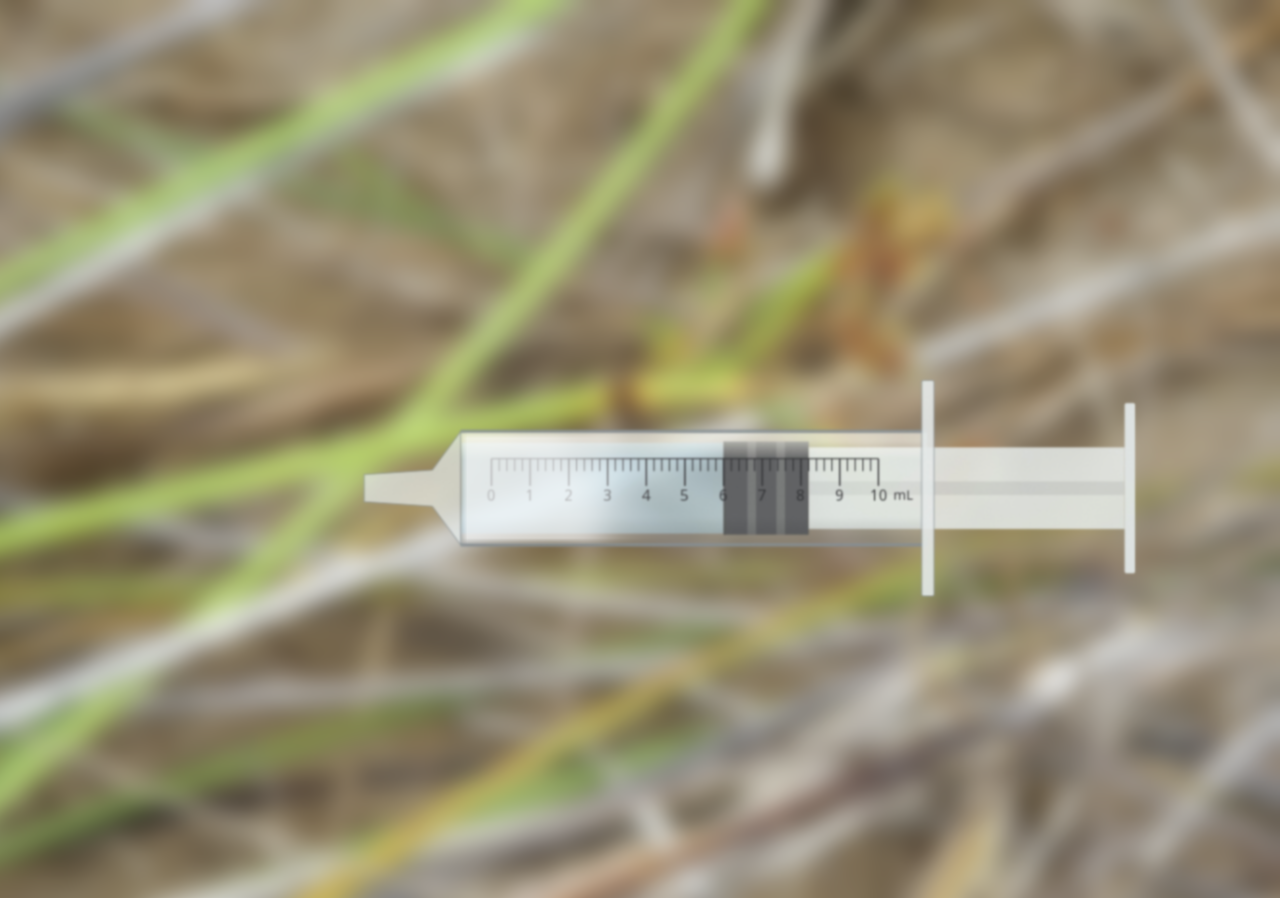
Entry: 6 mL
